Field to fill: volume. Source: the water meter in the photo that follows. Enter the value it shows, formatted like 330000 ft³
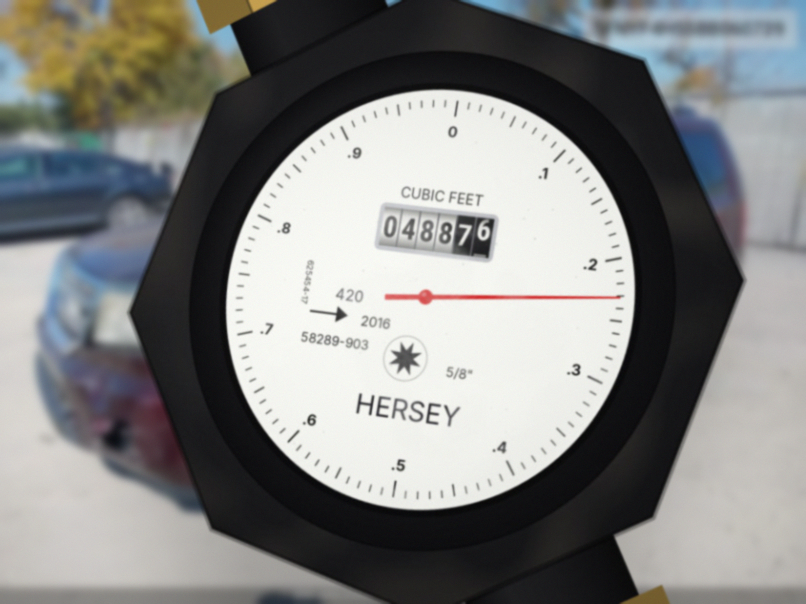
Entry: 48876.23 ft³
